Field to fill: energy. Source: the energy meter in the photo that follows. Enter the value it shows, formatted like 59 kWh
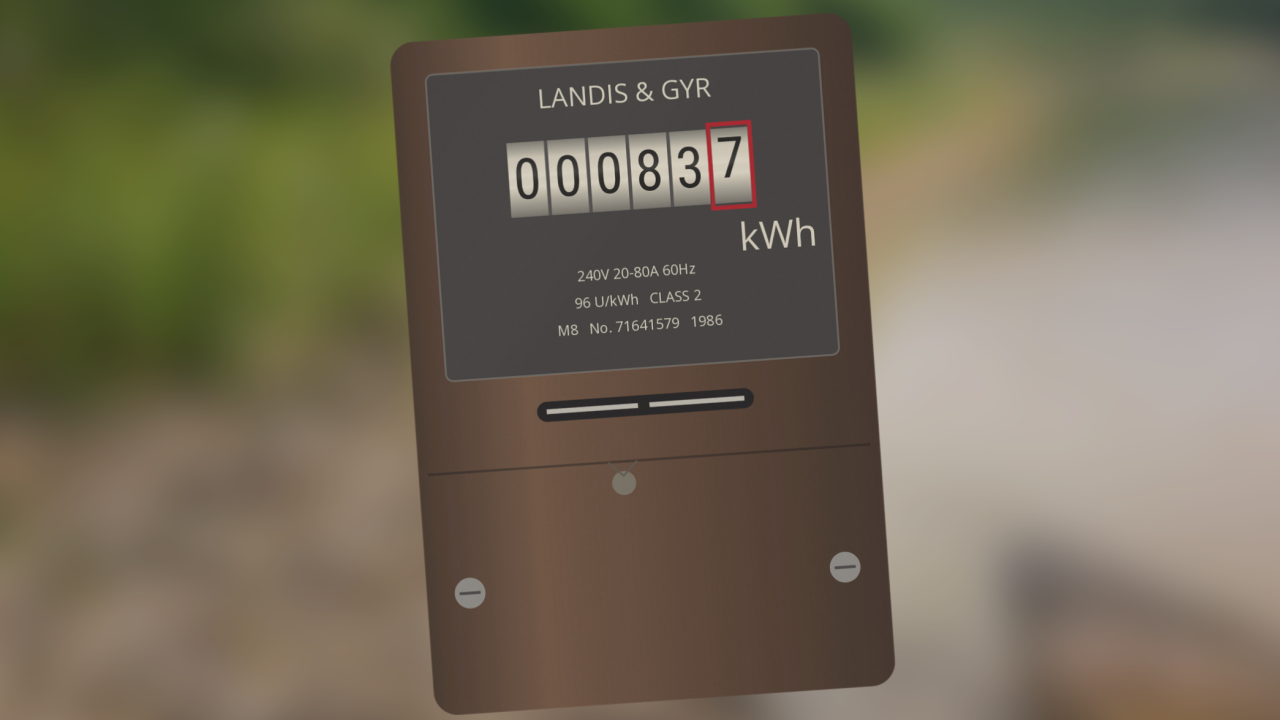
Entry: 83.7 kWh
